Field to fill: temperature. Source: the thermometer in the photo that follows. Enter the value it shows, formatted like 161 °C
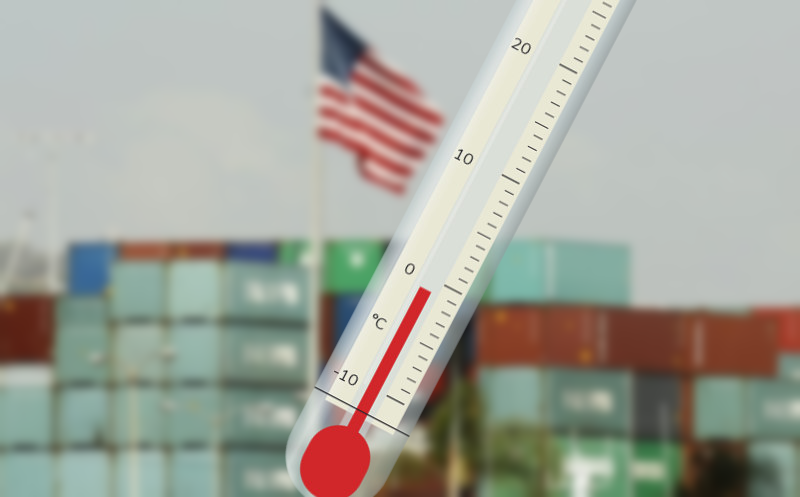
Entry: -1 °C
